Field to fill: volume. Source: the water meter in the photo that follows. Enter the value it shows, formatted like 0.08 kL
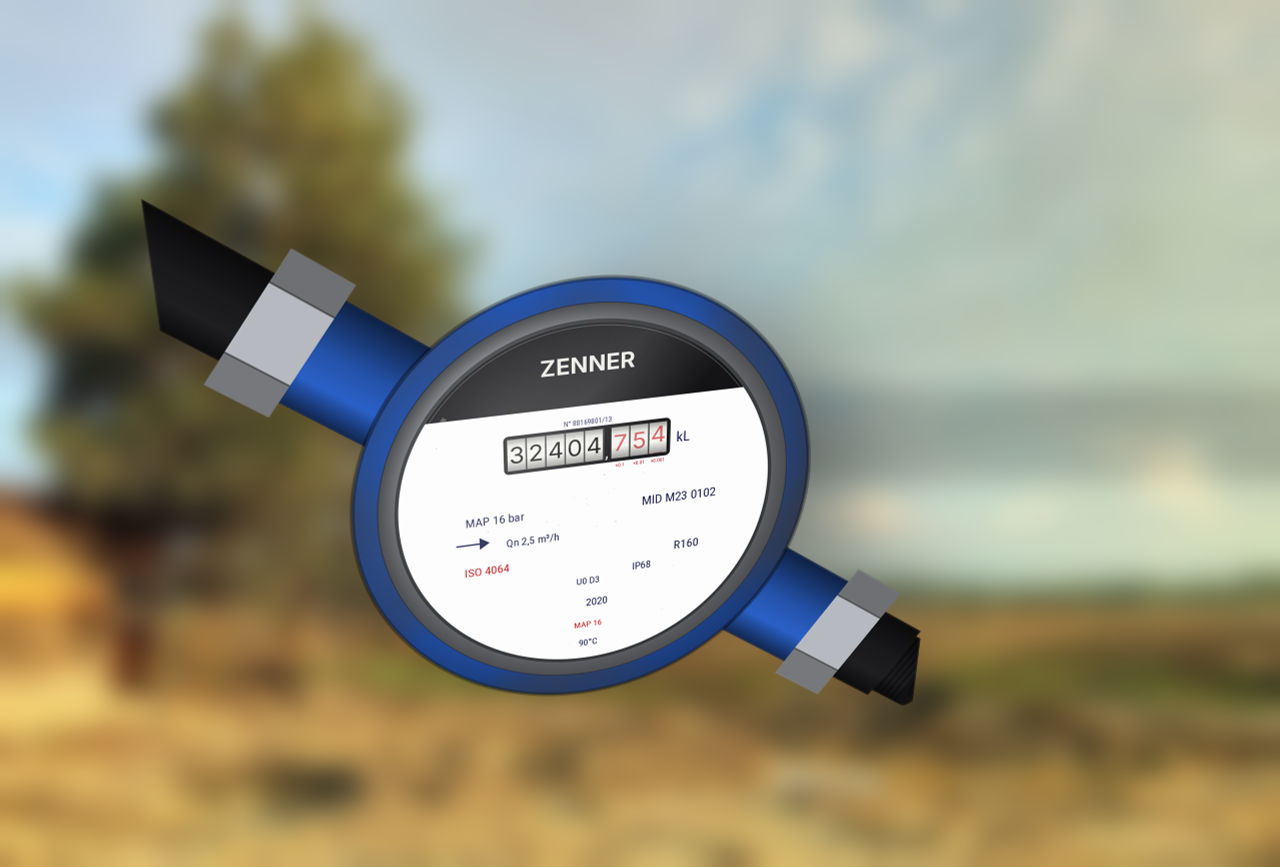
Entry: 32404.754 kL
